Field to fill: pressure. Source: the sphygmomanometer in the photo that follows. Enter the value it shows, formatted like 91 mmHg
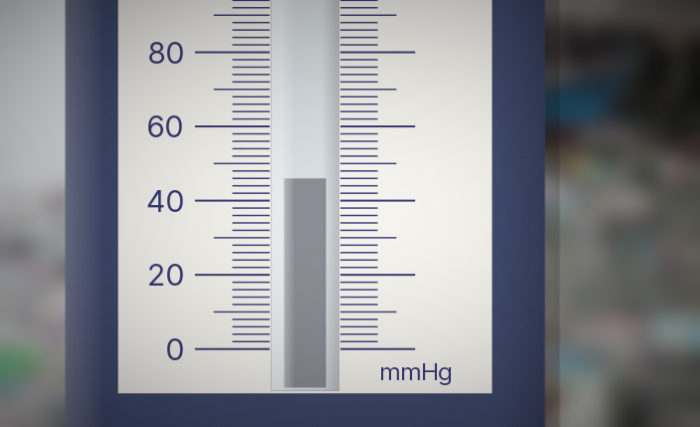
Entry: 46 mmHg
